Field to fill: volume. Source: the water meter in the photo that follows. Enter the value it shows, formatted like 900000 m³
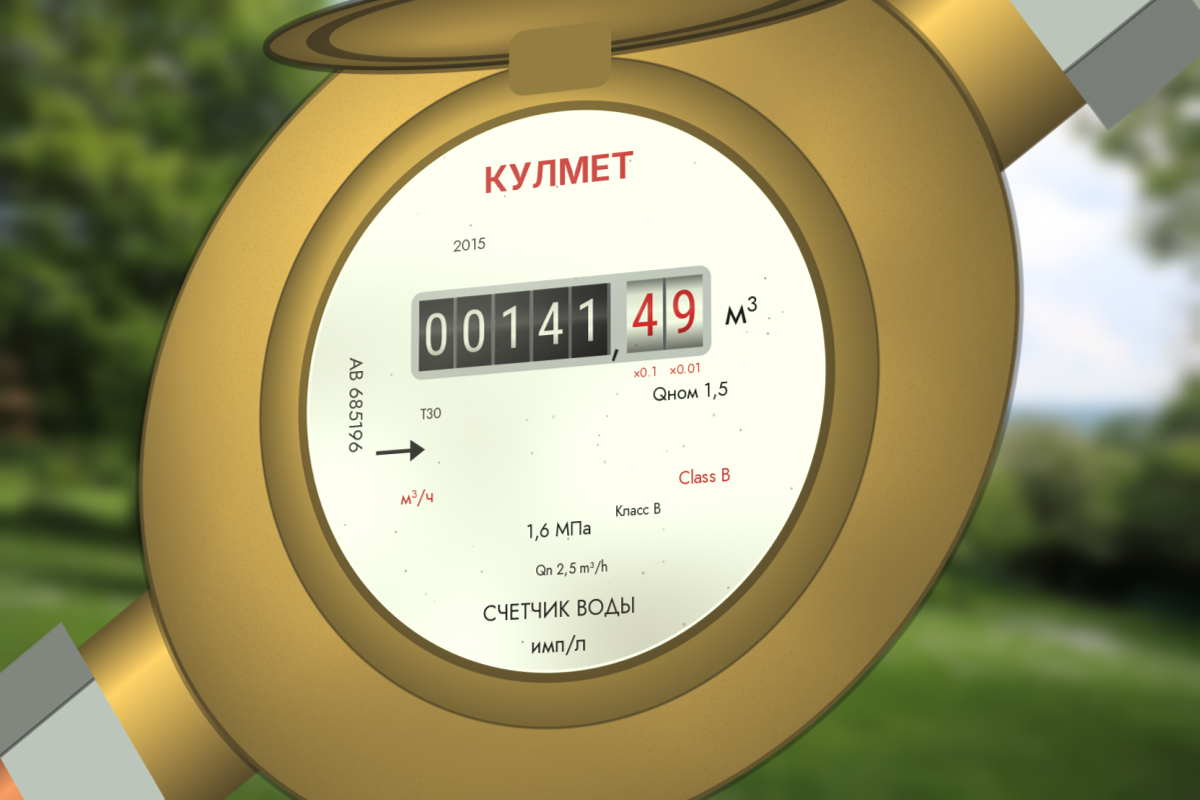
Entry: 141.49 m³
